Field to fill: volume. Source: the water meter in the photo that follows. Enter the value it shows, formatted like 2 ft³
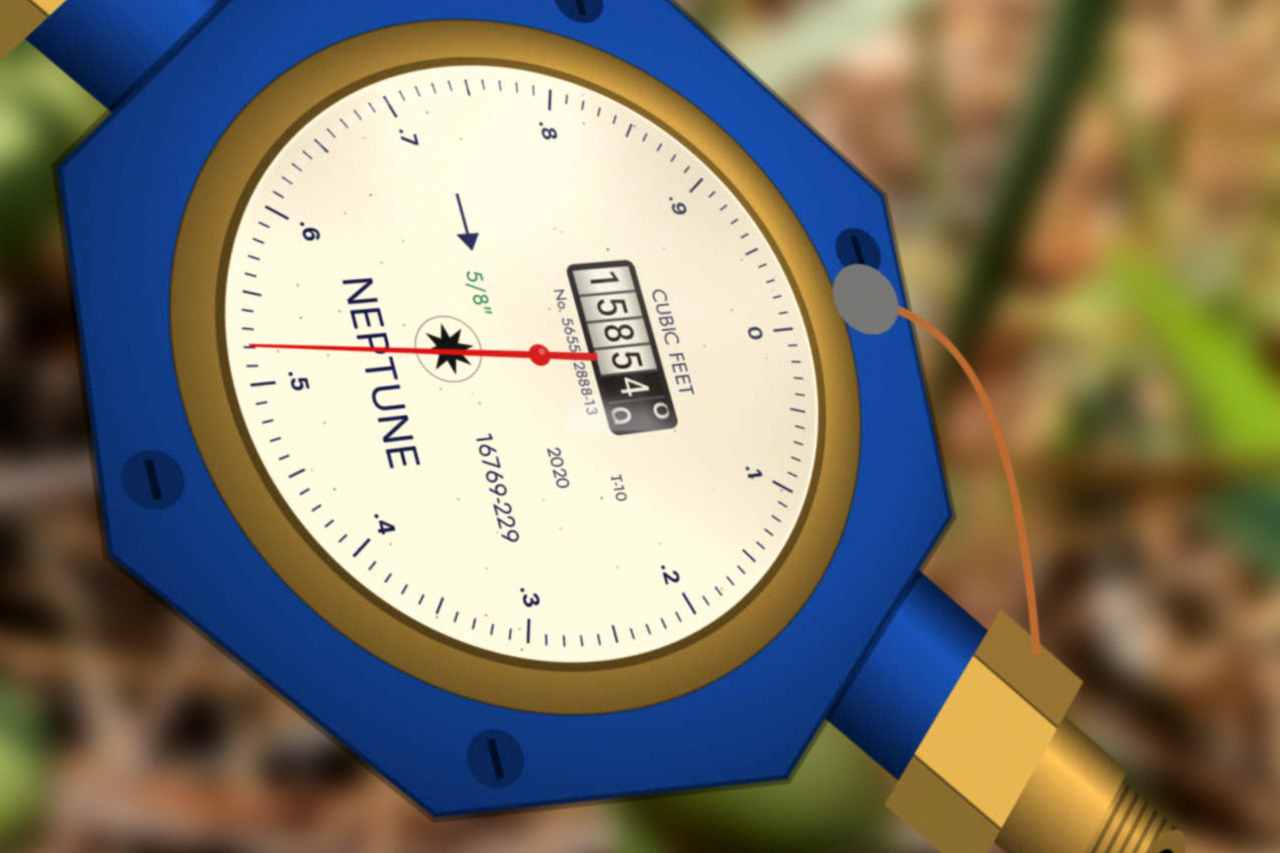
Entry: 158548.52 ft³
